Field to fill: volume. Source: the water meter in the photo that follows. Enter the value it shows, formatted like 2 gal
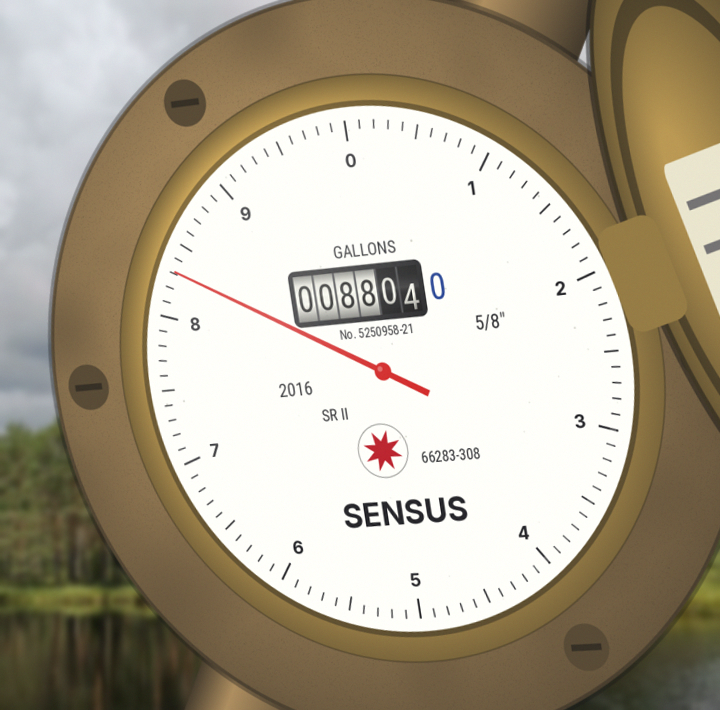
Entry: 88038.3 gal
